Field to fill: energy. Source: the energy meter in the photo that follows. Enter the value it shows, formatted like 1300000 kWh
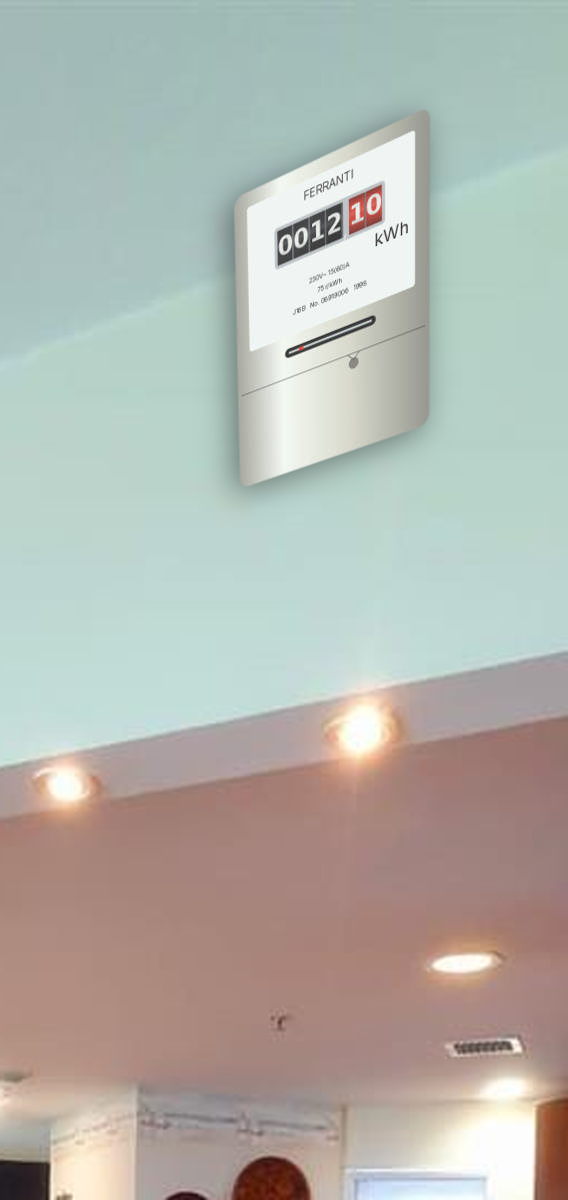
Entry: 12.10 kWh
